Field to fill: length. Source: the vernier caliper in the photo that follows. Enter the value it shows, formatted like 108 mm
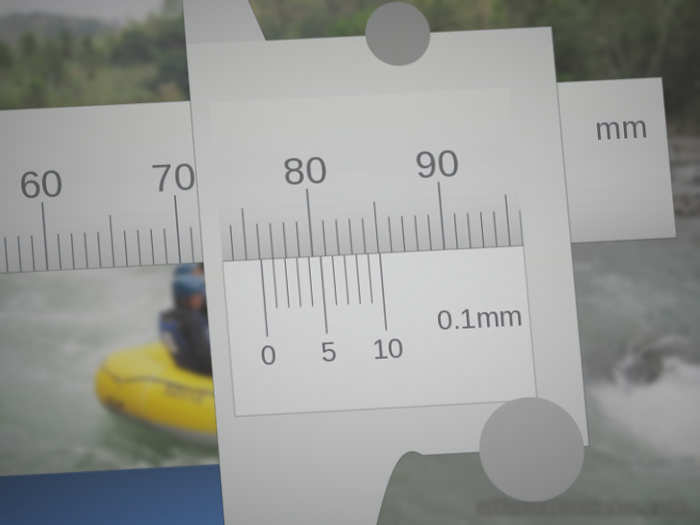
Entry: 76.1 mm
